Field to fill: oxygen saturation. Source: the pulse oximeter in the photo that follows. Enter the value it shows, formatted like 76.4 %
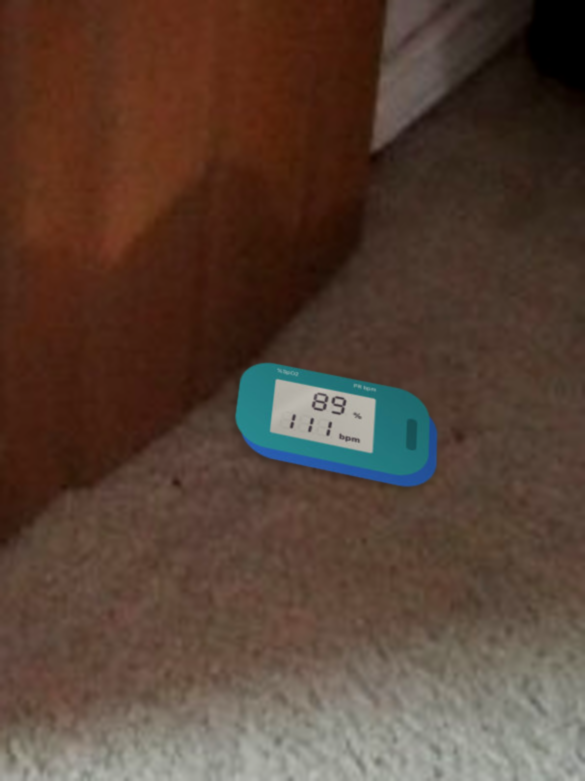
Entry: 89 %
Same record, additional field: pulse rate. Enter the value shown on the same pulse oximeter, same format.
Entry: 111 bpm
